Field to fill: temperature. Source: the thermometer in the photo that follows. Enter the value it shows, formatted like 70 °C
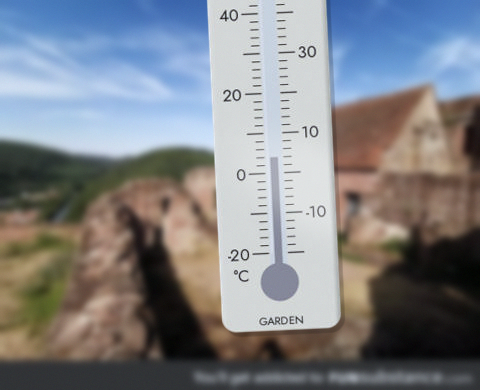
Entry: 4 °C
